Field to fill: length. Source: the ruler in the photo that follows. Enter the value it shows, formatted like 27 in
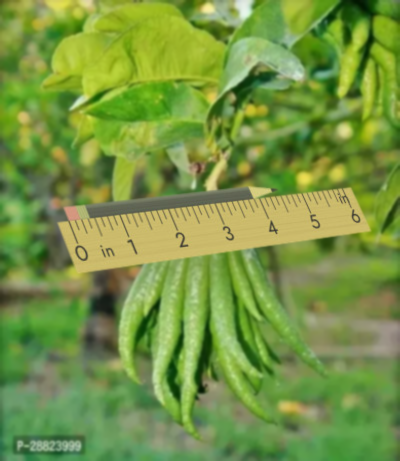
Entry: 4.5 in
